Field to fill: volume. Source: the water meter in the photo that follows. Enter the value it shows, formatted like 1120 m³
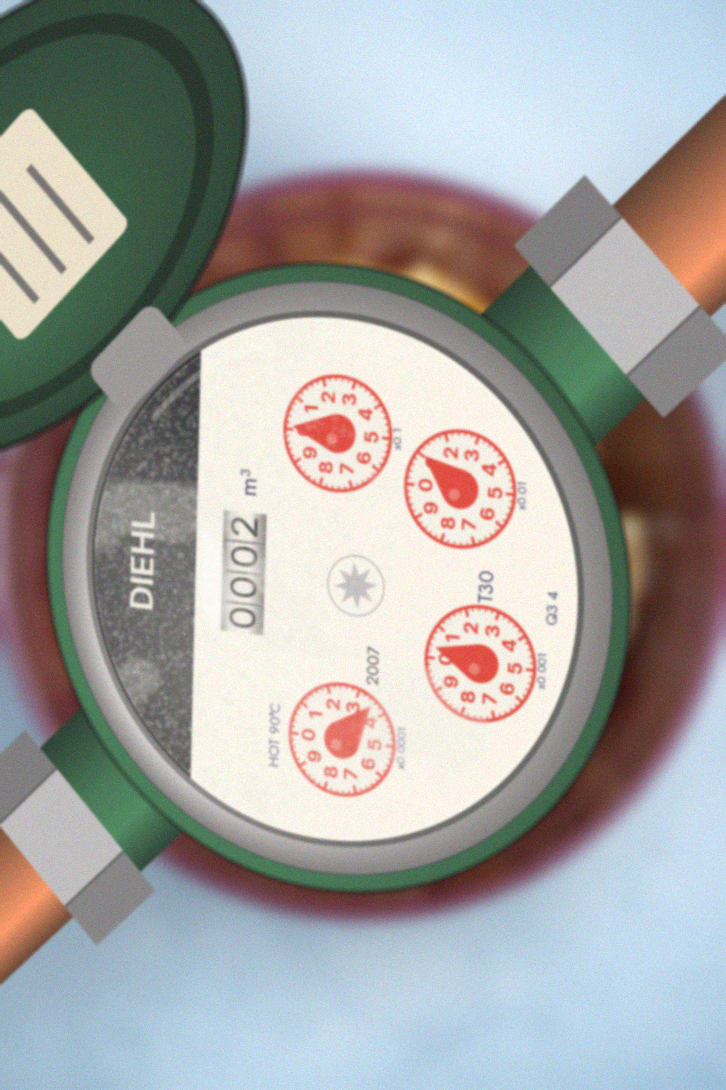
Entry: 2.0103 m³
